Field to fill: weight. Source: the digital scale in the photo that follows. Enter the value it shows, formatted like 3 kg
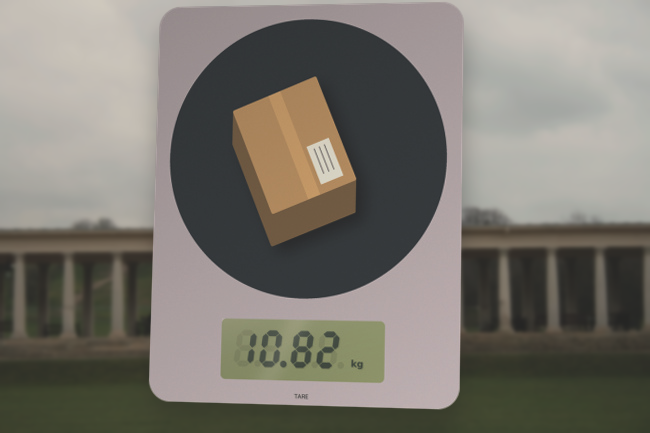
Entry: 10.82 kg
